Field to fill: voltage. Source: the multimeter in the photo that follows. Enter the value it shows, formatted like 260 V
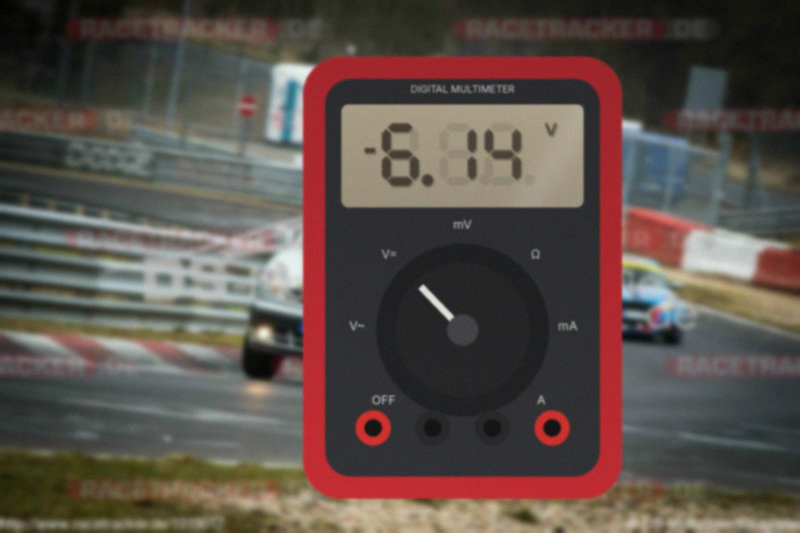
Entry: -6.14 V
